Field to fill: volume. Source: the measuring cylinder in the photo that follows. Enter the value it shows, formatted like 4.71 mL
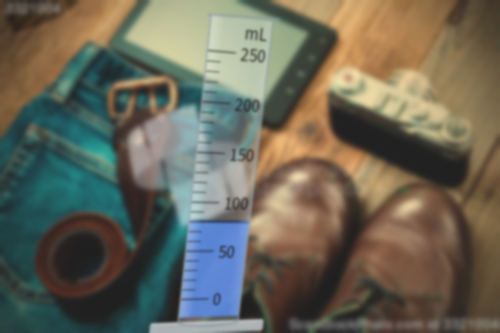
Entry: 80 mL
